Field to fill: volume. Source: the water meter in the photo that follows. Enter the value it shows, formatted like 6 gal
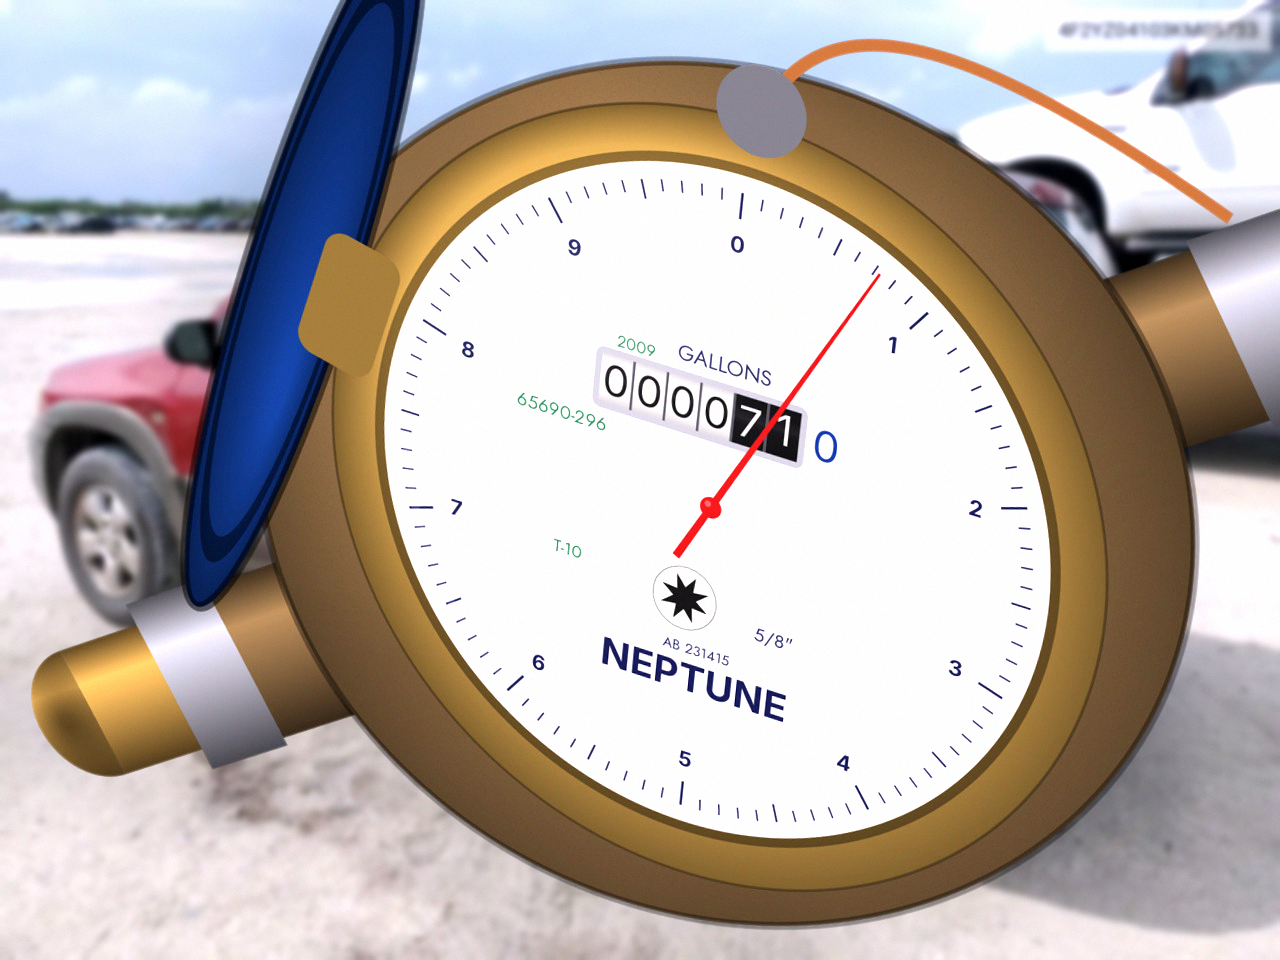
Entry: 710.7 gal
